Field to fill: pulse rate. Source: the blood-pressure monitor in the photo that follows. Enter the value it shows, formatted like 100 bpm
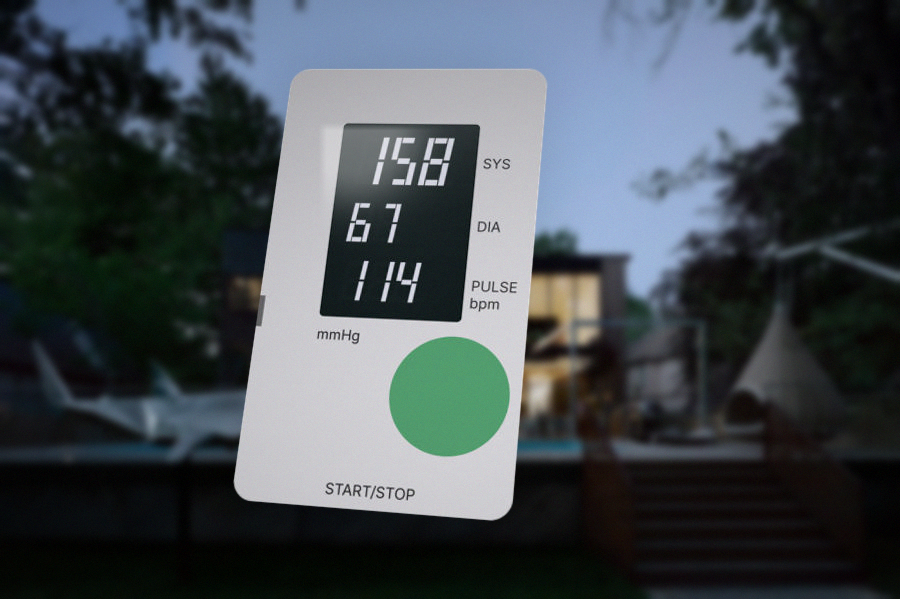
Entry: 114 bpm
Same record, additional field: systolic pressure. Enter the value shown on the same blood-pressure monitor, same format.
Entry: 158 mmHg
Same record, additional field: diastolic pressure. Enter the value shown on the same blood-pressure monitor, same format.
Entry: 67 mmHg
